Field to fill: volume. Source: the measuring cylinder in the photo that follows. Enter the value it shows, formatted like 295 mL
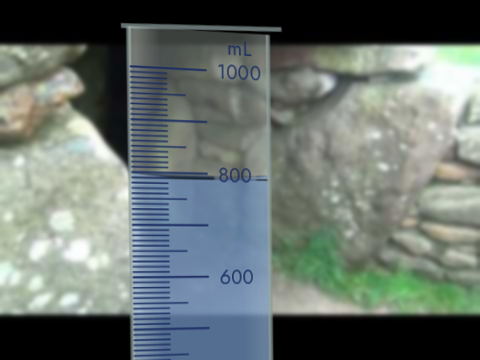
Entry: 790 mL
